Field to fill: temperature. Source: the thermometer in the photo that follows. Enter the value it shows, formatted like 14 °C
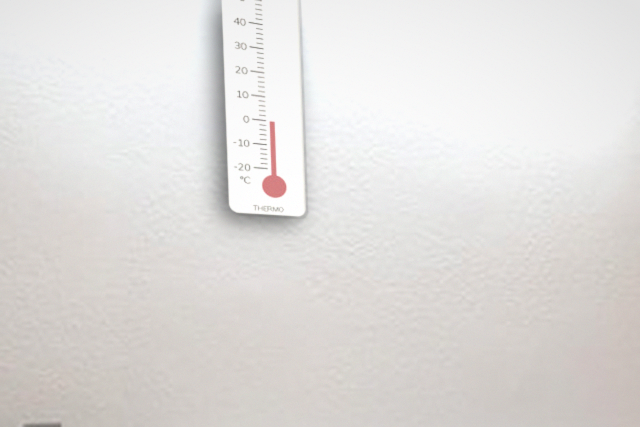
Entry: 0 °C
